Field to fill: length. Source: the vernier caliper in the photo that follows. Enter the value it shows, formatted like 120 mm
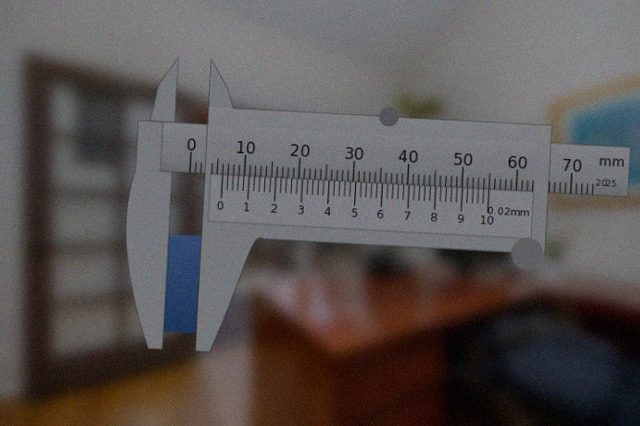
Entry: 6.0 mm
